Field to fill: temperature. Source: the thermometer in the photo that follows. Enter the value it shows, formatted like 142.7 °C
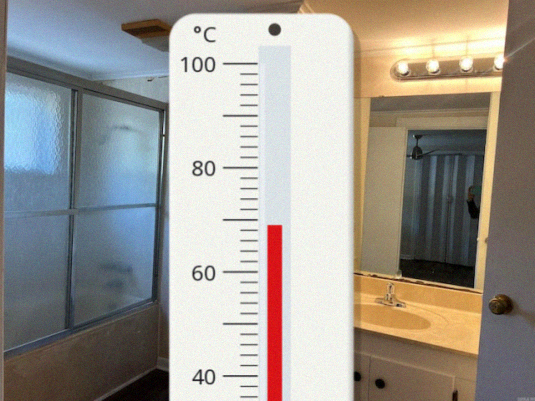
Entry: 69 °C
